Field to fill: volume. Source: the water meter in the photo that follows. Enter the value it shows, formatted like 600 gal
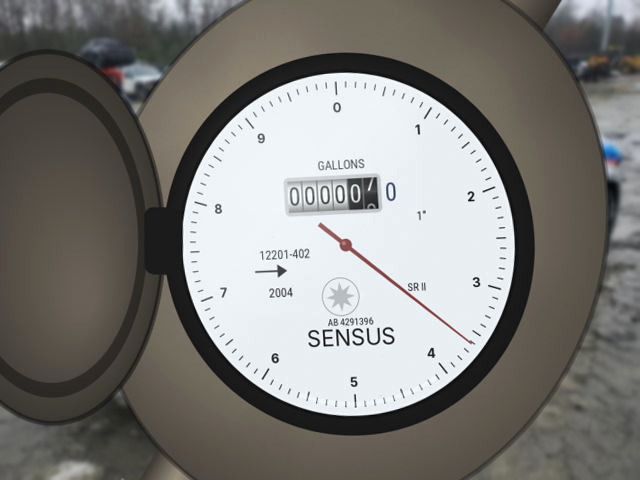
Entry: 73.6 gal
